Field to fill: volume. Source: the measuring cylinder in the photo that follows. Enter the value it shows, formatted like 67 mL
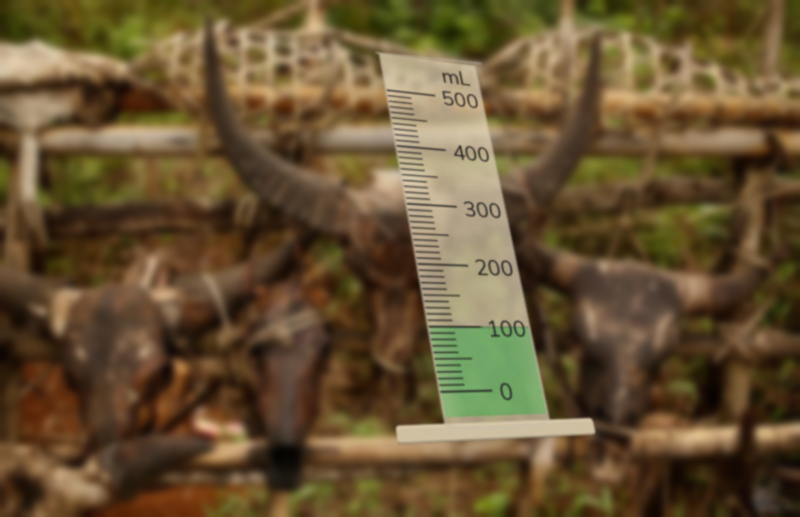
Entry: 100 mL
